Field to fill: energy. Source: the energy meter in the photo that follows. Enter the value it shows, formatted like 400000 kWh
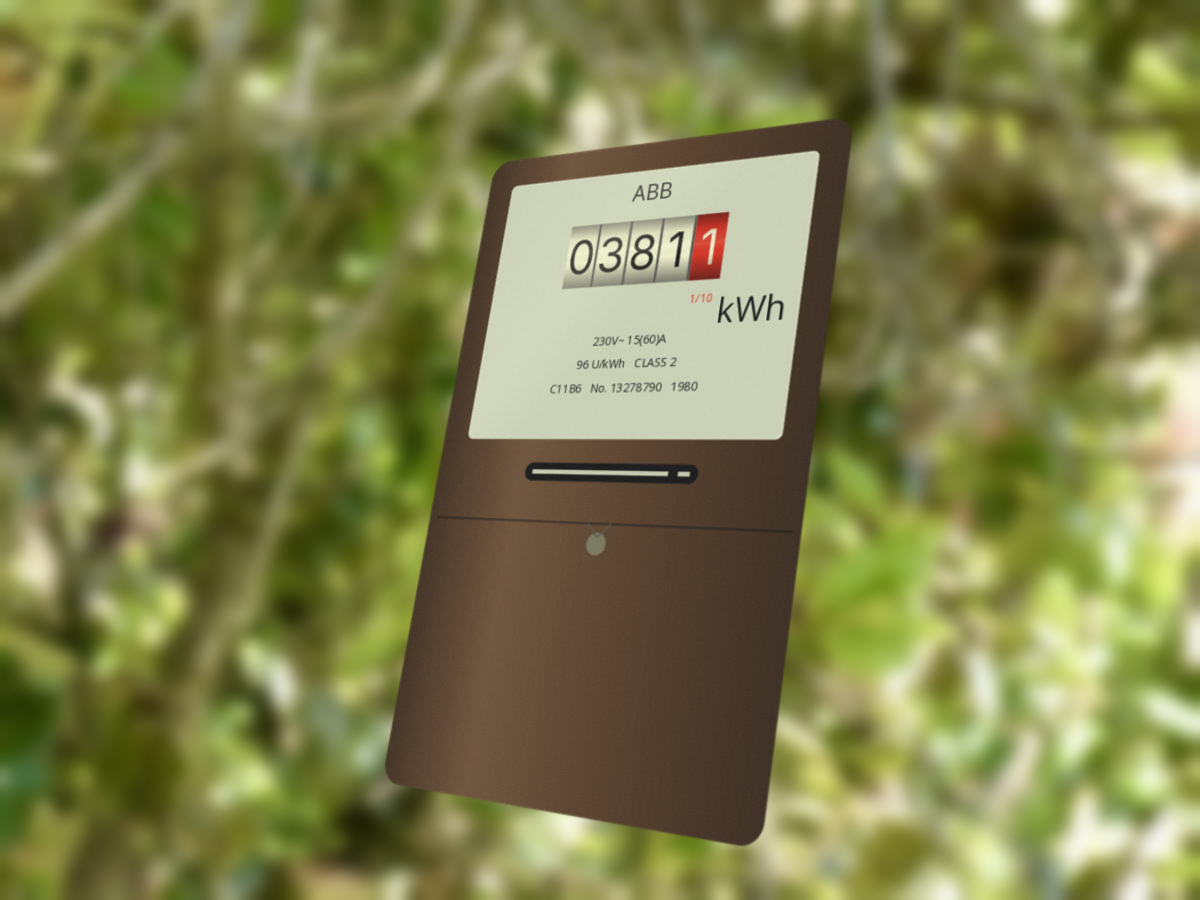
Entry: 381.1 kWh
